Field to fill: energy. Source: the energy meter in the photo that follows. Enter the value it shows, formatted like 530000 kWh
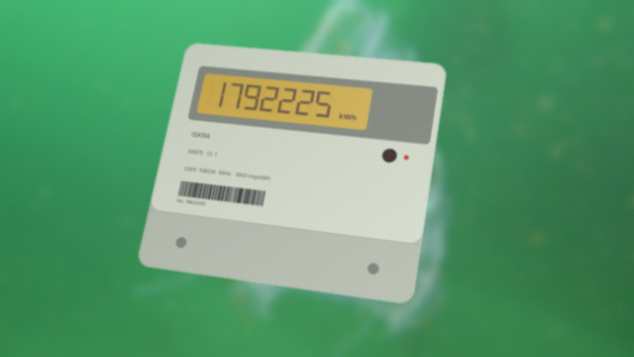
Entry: 1792225 kWh
